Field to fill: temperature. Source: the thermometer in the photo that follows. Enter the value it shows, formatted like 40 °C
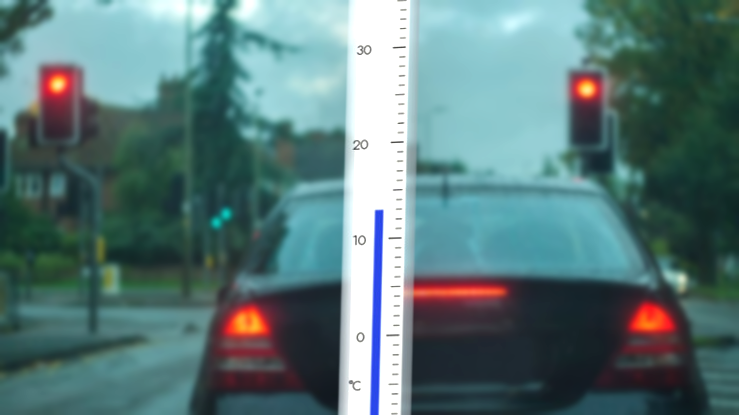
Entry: 13 °C
